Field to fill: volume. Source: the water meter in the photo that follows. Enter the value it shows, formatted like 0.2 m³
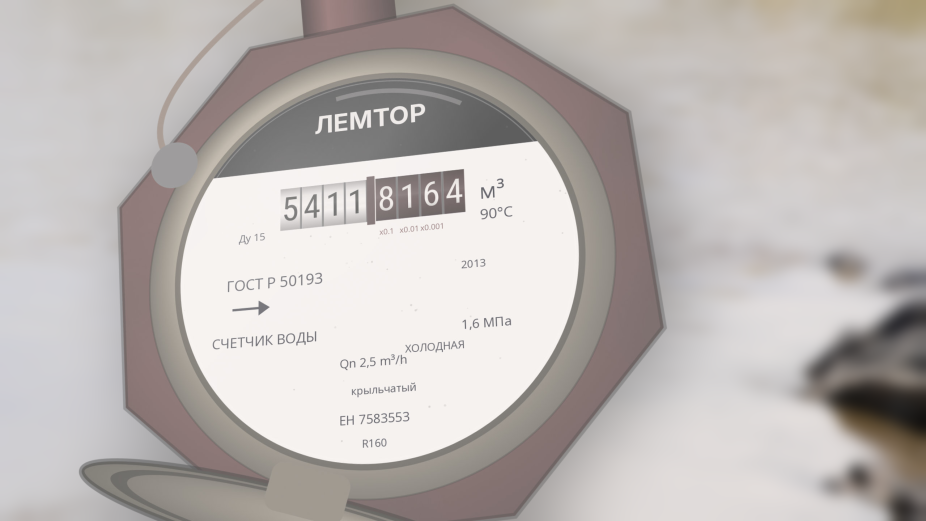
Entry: 5411.8164 m³
